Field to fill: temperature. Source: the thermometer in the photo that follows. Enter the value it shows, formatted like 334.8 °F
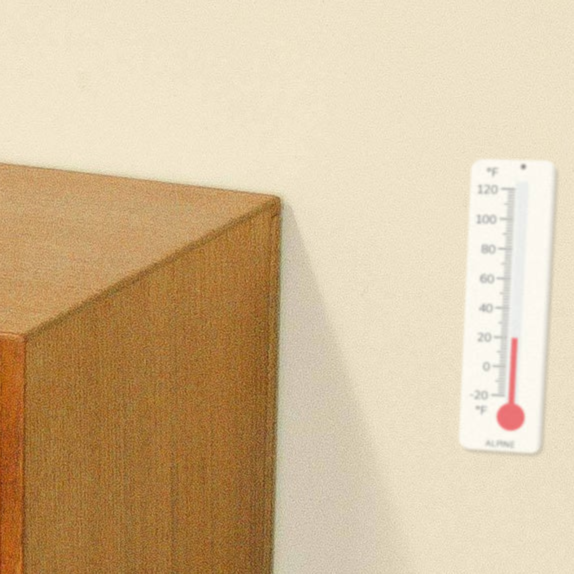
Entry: 20 °F
